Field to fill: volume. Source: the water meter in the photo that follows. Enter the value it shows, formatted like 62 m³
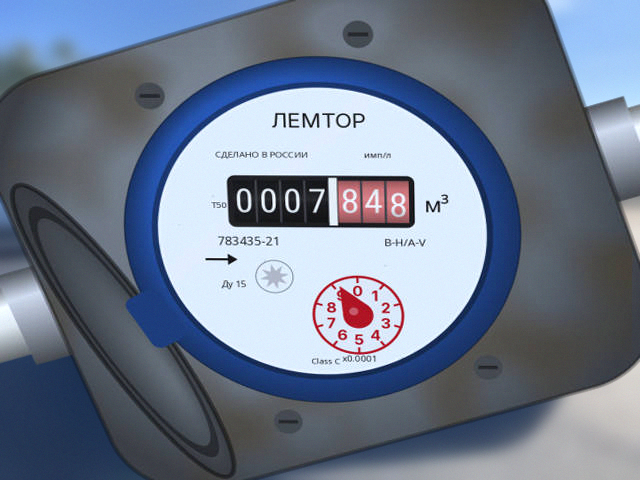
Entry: 7.8479 m³
